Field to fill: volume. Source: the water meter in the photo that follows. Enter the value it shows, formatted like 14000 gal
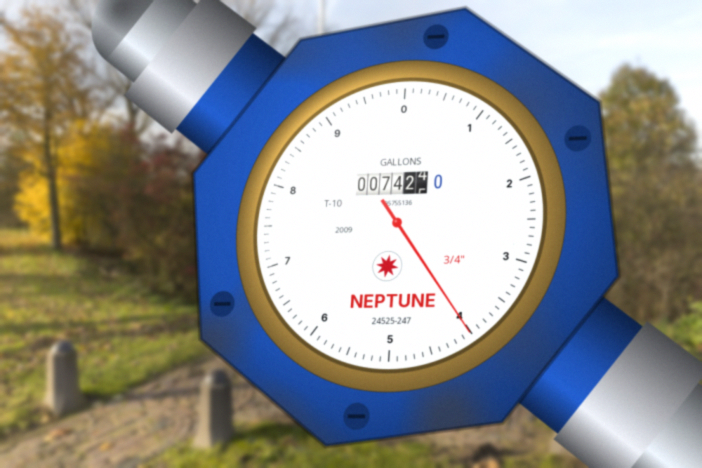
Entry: 74244.0 gal
